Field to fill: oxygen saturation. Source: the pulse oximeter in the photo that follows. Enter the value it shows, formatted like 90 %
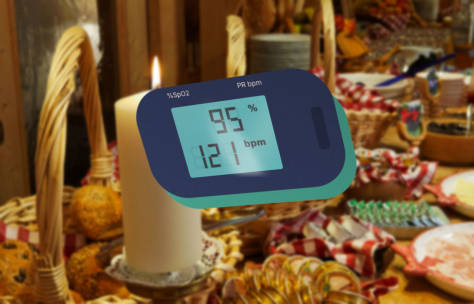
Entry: 95 %
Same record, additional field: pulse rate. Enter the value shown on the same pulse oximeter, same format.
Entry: 121 bpm
